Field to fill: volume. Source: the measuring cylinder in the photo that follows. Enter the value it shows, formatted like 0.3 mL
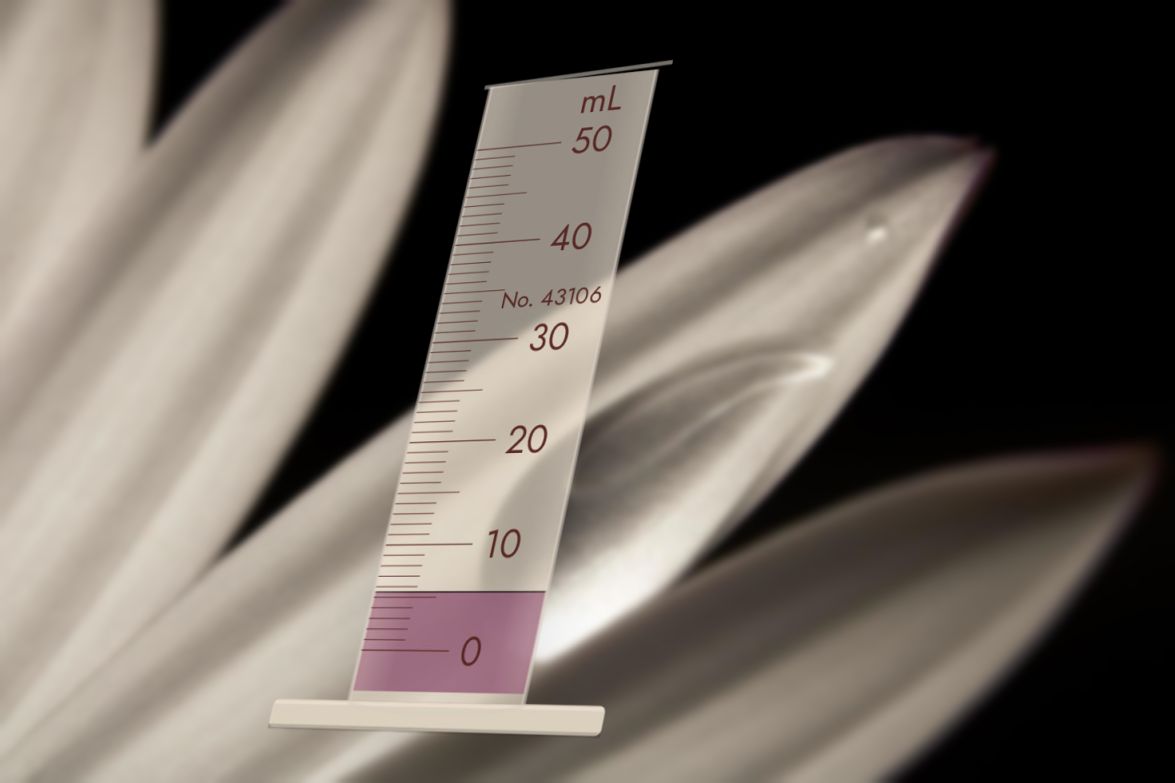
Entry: 5.5 mL
